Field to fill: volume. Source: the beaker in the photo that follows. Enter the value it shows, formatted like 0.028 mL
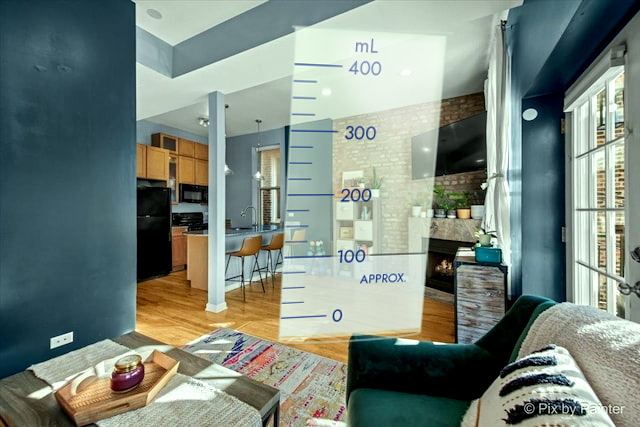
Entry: 100 mL
